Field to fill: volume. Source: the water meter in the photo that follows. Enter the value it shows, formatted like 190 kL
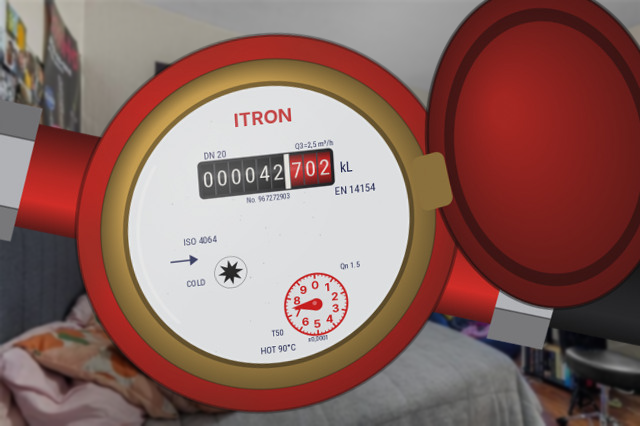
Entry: 42.7027 kL
